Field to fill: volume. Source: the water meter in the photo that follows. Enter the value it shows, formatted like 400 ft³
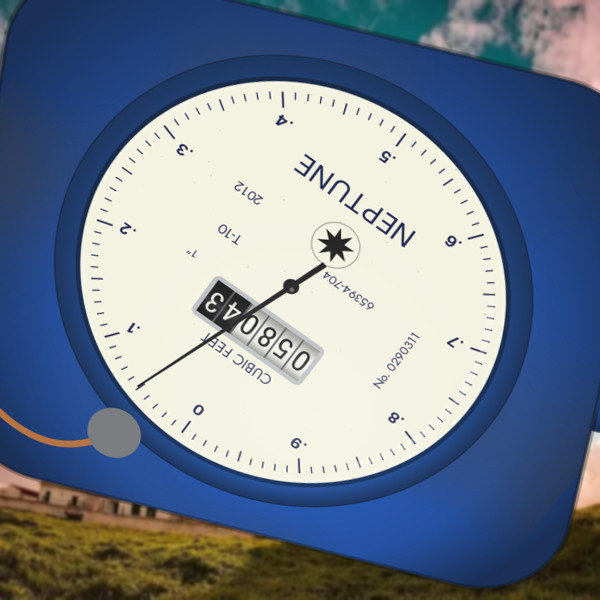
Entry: 58043.05 ft³
